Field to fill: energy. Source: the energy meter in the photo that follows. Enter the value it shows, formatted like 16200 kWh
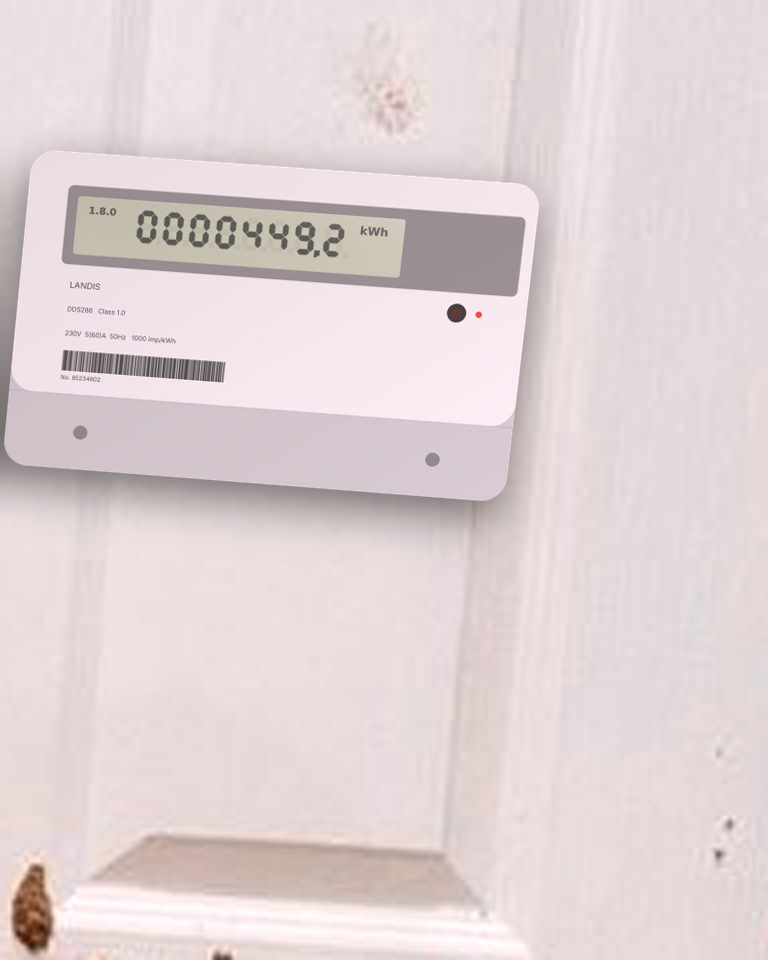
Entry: 449.2 kWh
